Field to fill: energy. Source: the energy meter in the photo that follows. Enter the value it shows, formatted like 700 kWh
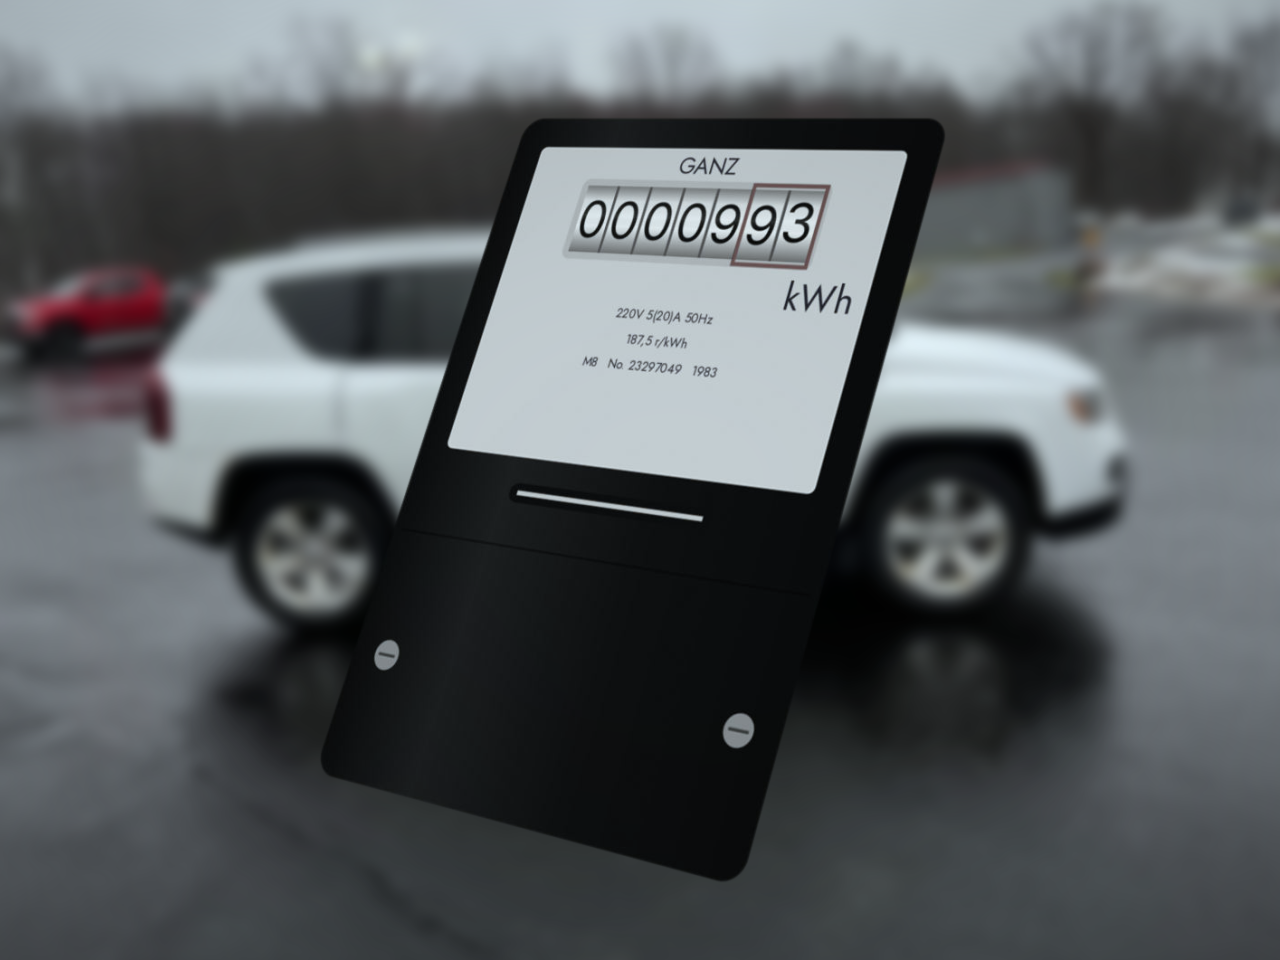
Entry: 9.93 kWh
